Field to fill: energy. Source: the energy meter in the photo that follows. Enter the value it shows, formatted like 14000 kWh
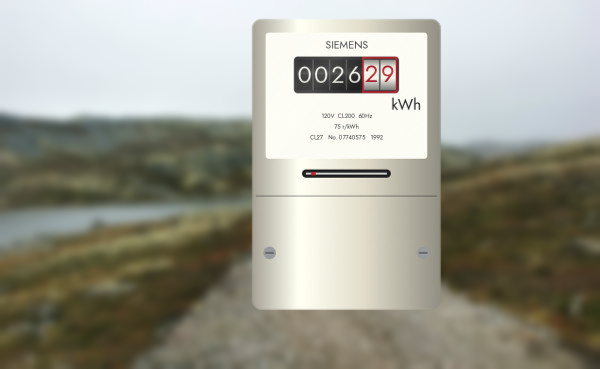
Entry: 26.29 kWh
